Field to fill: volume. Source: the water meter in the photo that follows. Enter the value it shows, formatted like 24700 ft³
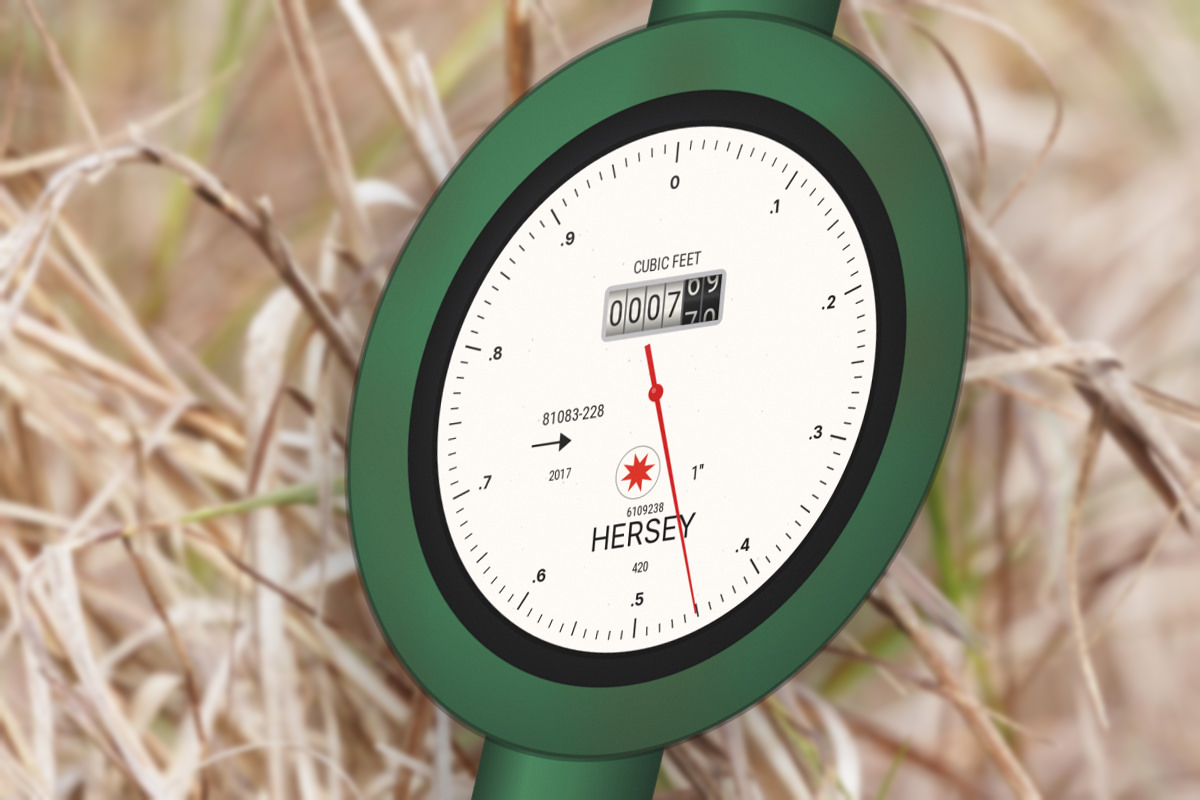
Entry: 769.45 ft³
